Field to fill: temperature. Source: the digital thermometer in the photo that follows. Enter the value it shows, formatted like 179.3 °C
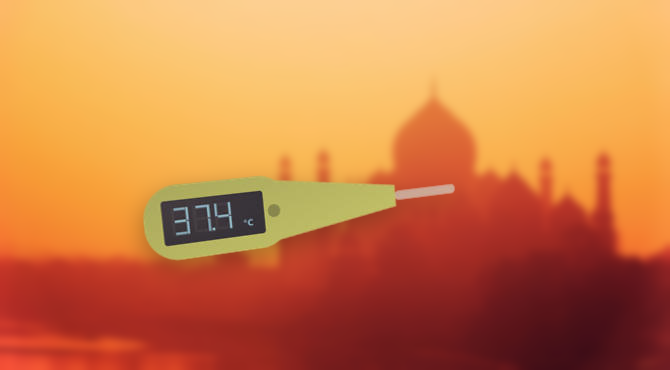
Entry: 37.4 °C
